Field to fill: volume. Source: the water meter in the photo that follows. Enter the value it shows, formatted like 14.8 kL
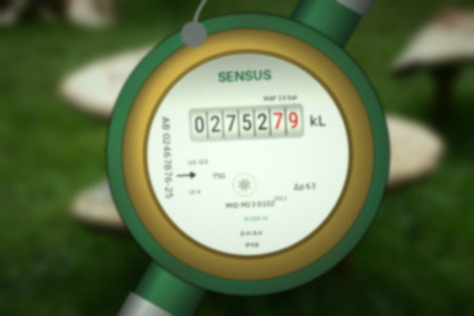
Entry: 2752.79 kL
